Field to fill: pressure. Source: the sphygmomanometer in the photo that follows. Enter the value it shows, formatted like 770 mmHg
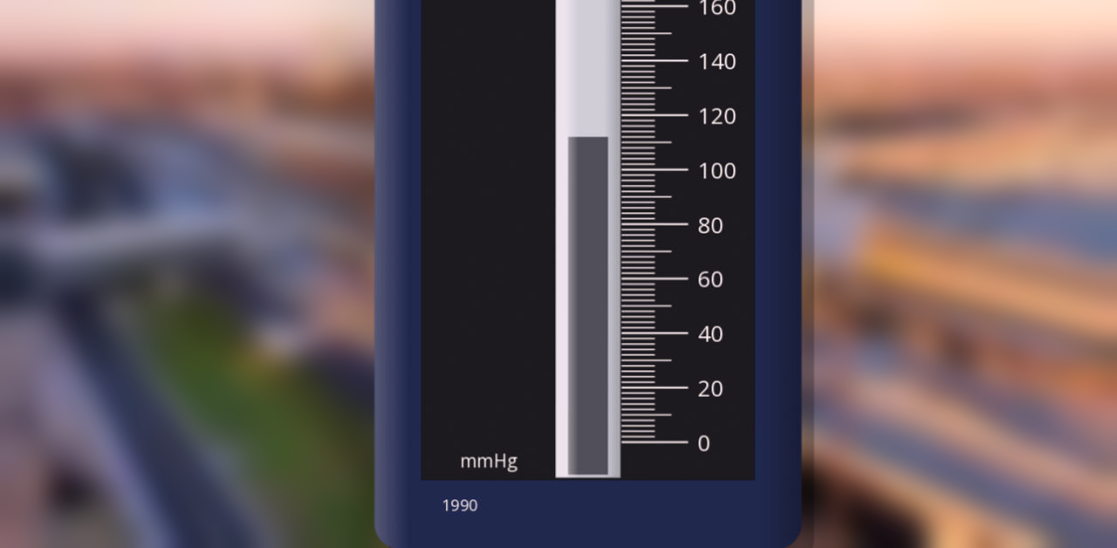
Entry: 112 mmHg
